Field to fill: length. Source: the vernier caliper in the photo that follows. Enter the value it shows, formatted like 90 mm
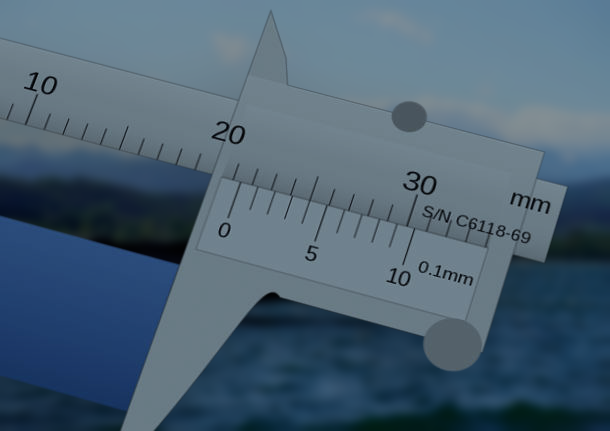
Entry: 21.4 mm
